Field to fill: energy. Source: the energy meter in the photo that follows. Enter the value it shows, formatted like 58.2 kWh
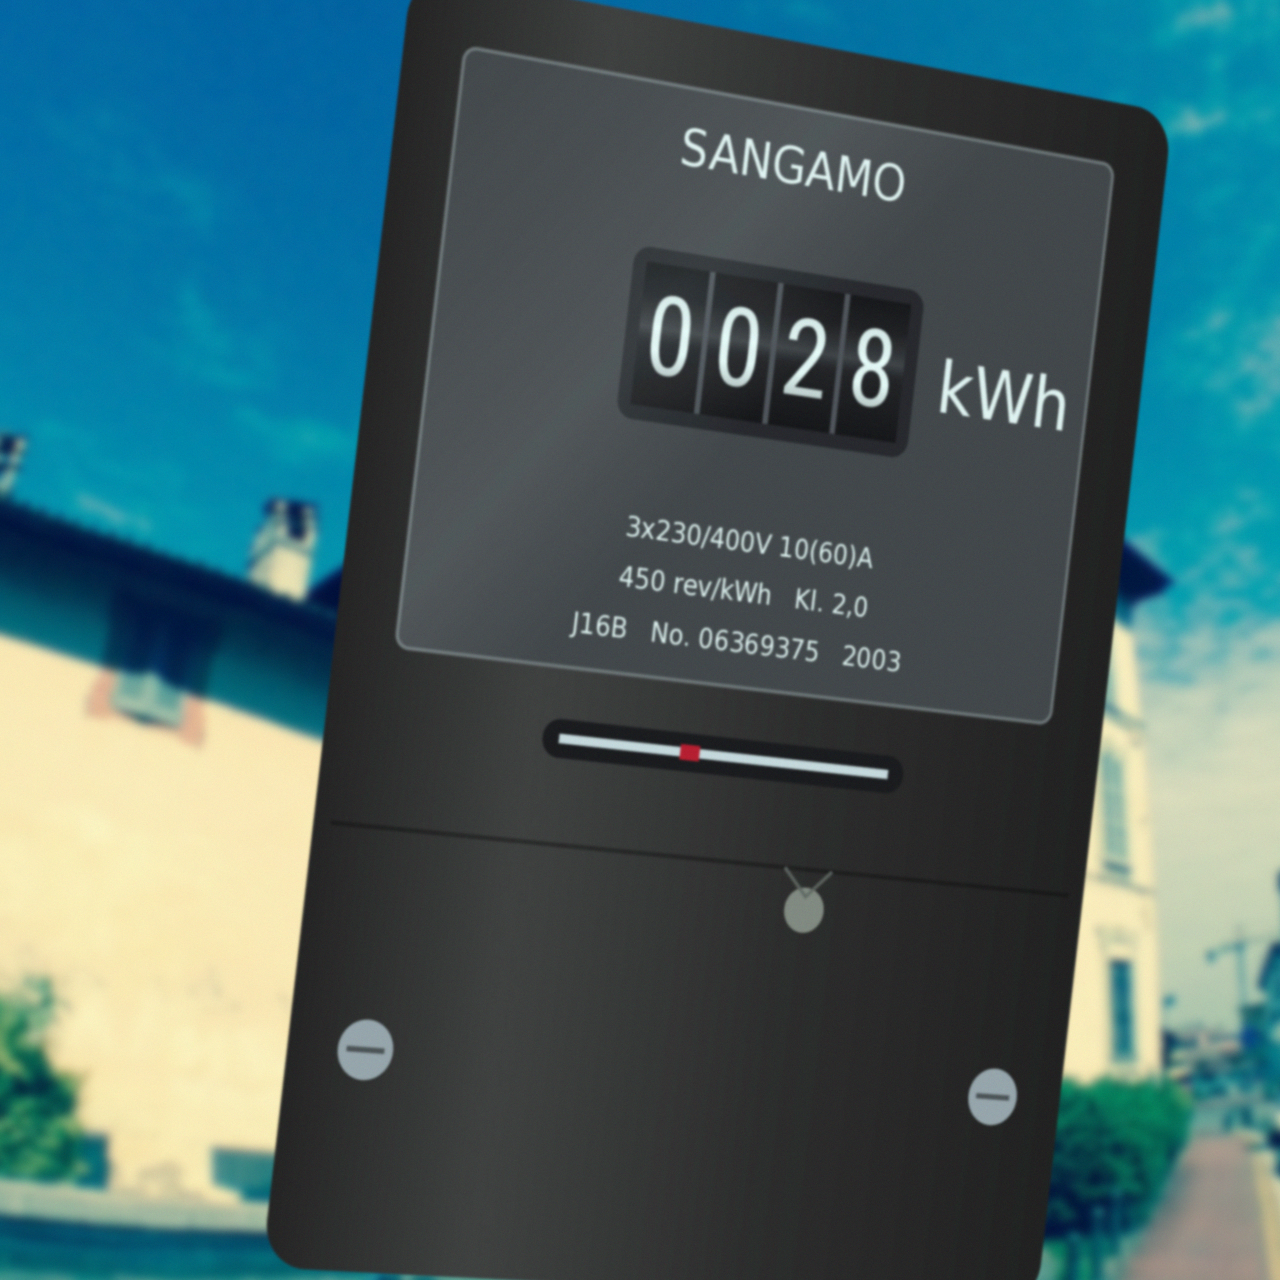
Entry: 28 kWh
